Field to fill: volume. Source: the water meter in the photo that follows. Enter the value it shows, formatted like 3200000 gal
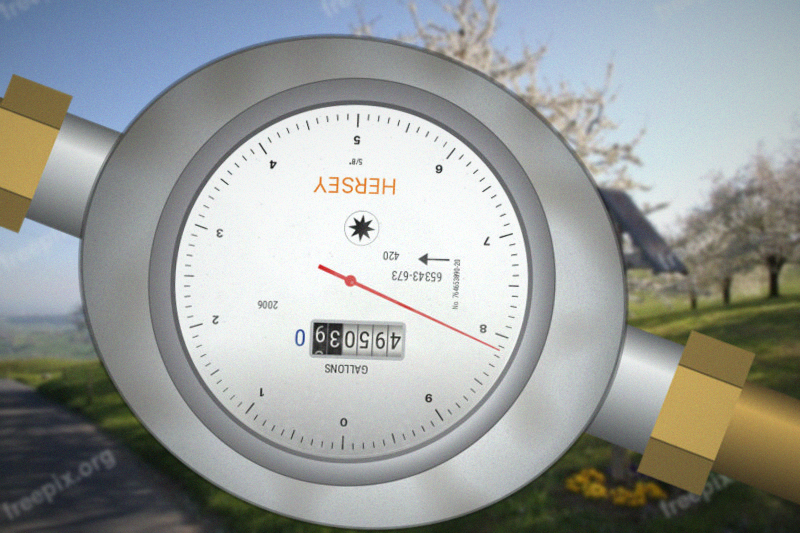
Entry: 4950388.1 gal
